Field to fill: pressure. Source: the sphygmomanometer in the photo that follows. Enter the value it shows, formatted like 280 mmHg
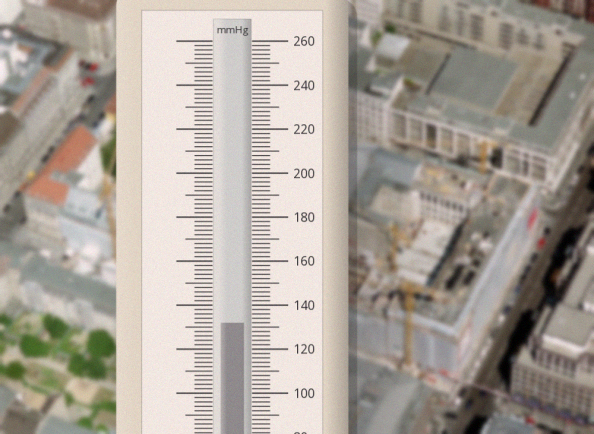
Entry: 132 mmHg
